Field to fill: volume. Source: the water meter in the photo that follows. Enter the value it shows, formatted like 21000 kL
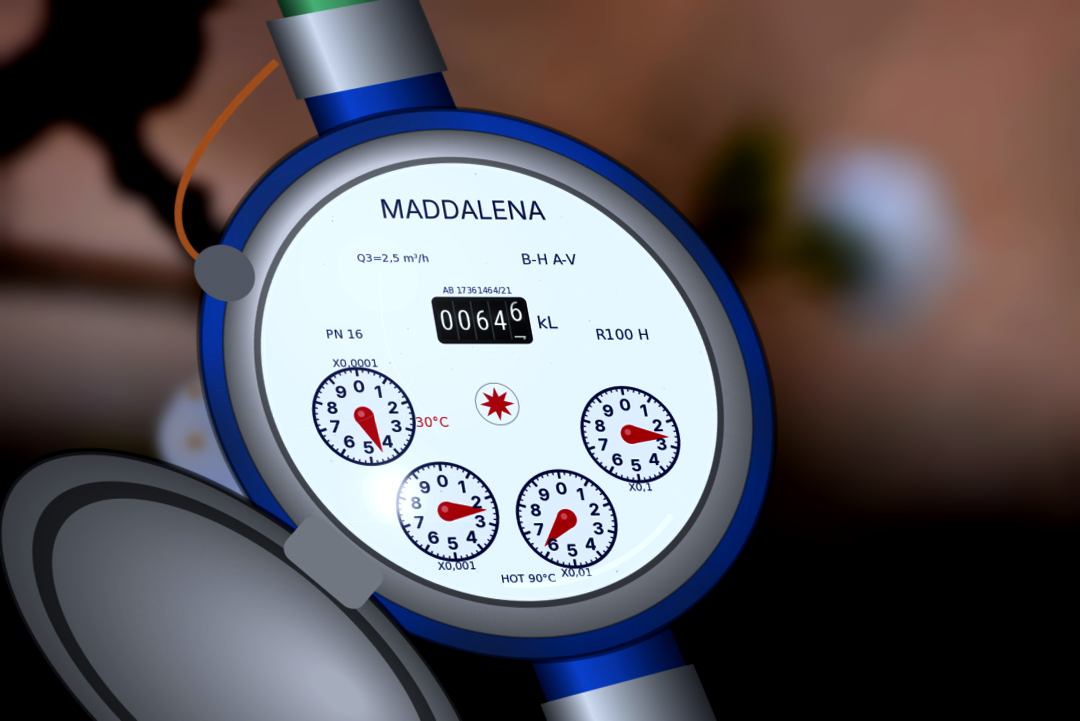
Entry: 646.2624 kL
